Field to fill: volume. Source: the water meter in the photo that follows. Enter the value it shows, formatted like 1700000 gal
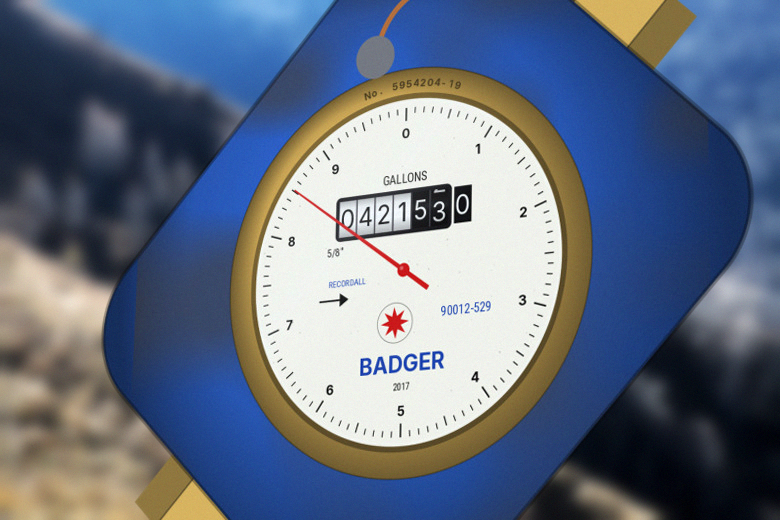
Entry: 421528.5 gal
